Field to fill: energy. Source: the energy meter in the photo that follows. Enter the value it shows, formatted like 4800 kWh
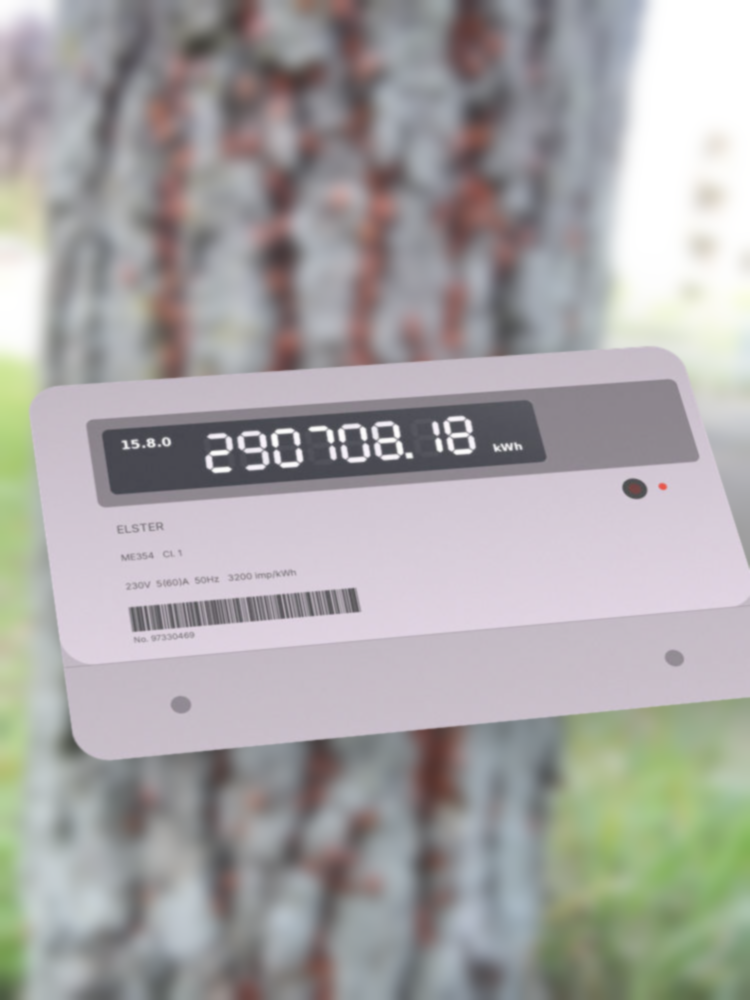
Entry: 290708.18 kWh
